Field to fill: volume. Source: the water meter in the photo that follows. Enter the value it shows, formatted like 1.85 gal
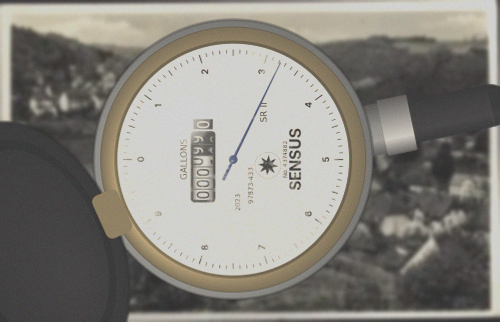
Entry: 993.2 gal
